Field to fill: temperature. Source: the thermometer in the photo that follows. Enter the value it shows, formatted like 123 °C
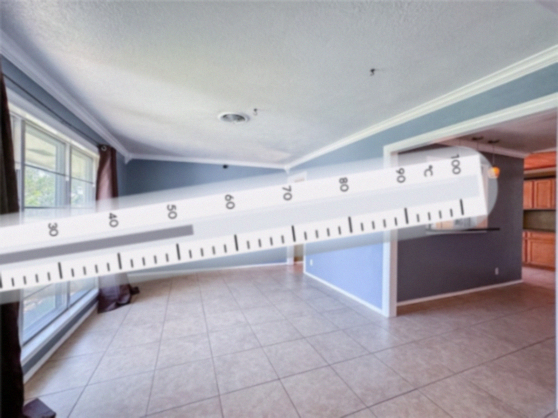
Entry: 53 °C
